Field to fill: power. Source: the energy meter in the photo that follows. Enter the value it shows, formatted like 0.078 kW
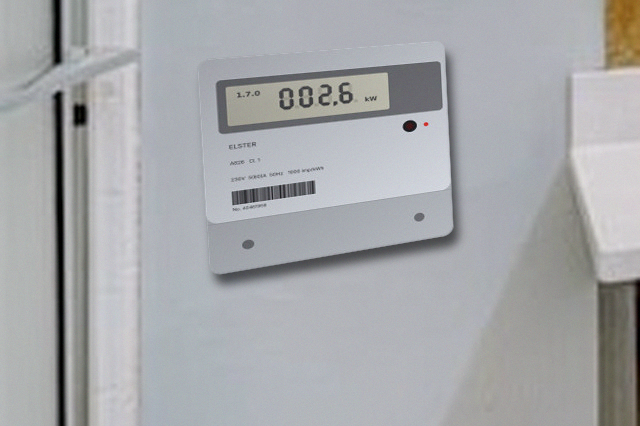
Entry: 2.6 kW
